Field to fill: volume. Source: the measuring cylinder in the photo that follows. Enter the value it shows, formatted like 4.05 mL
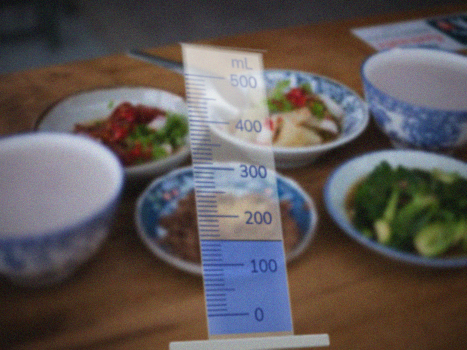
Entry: 150 mL
